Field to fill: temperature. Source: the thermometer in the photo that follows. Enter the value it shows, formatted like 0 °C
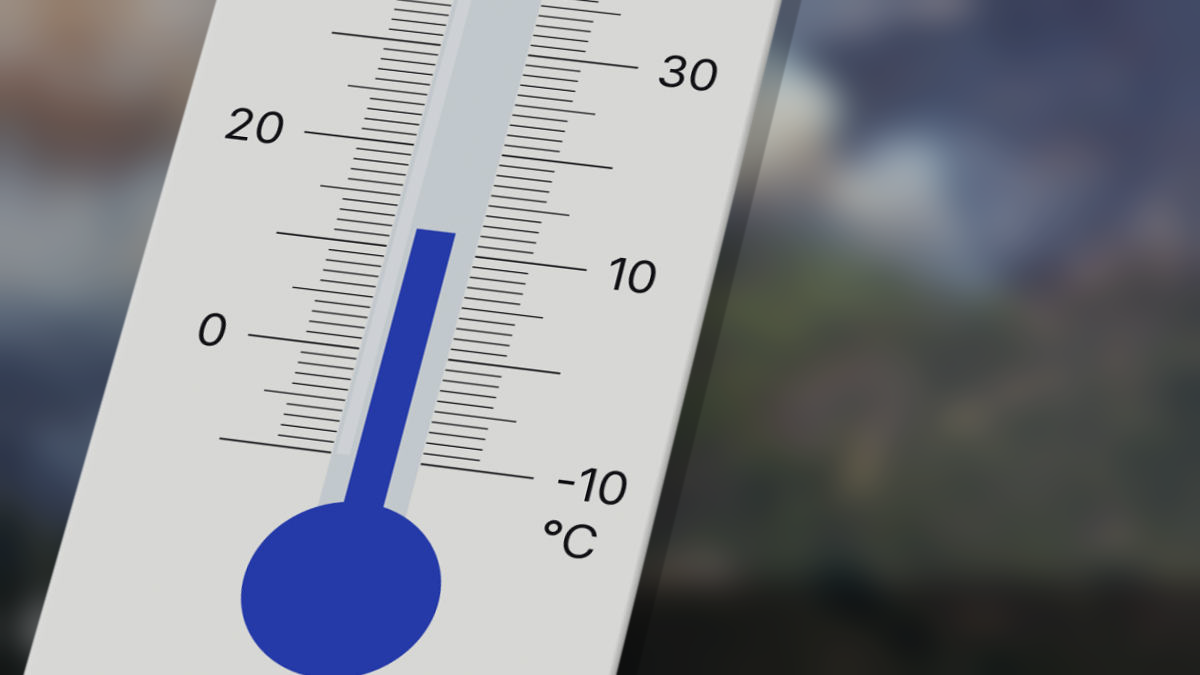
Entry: 12 °C
